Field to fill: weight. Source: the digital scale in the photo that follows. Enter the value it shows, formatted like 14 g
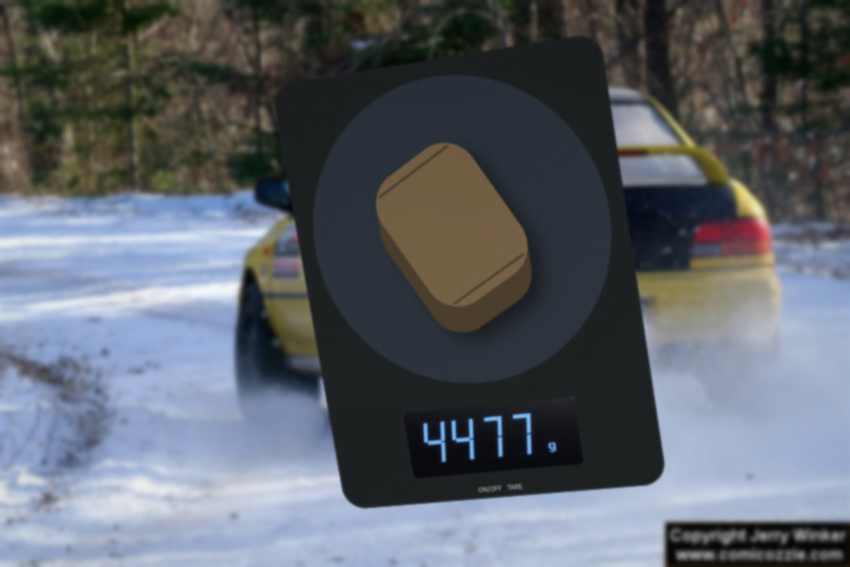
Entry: 4477 g
